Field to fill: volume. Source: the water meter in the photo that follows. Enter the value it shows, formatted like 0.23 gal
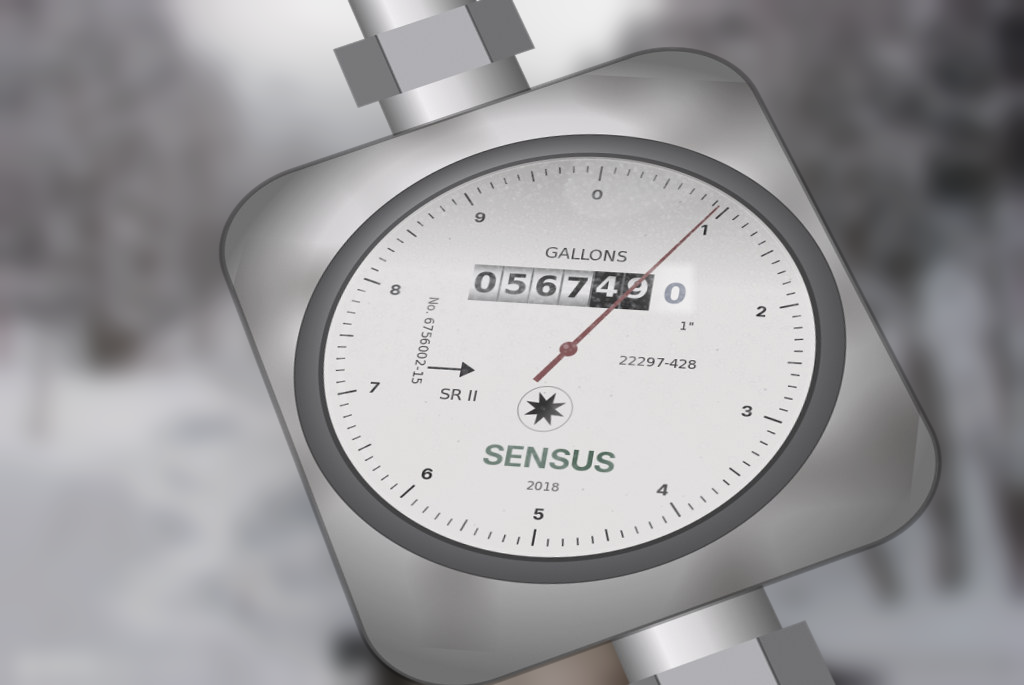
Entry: 567490.9 gal
